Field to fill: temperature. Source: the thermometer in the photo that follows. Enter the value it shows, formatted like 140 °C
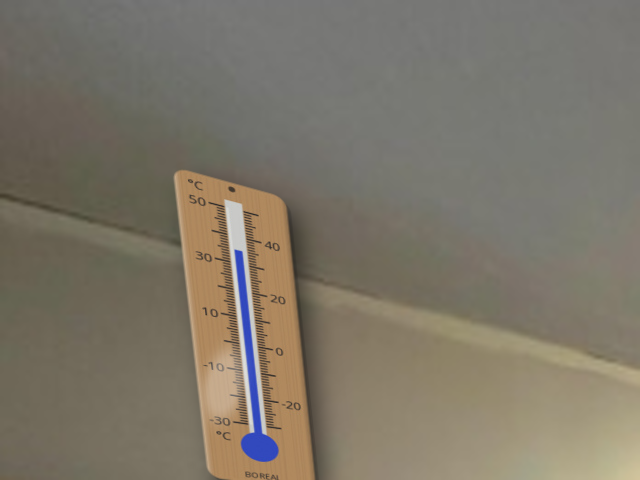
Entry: 35 °C
